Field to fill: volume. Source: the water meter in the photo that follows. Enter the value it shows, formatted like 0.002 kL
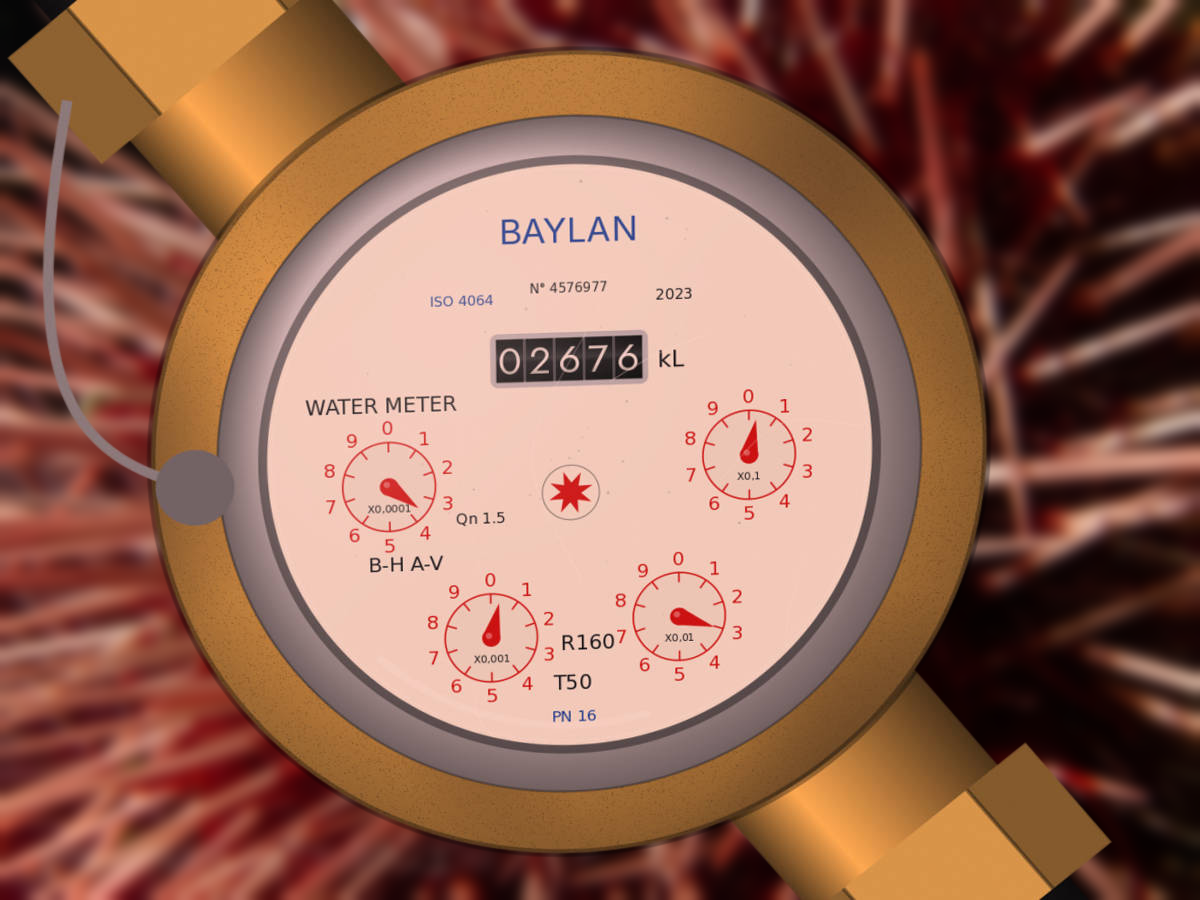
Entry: 2676.0303 kL
